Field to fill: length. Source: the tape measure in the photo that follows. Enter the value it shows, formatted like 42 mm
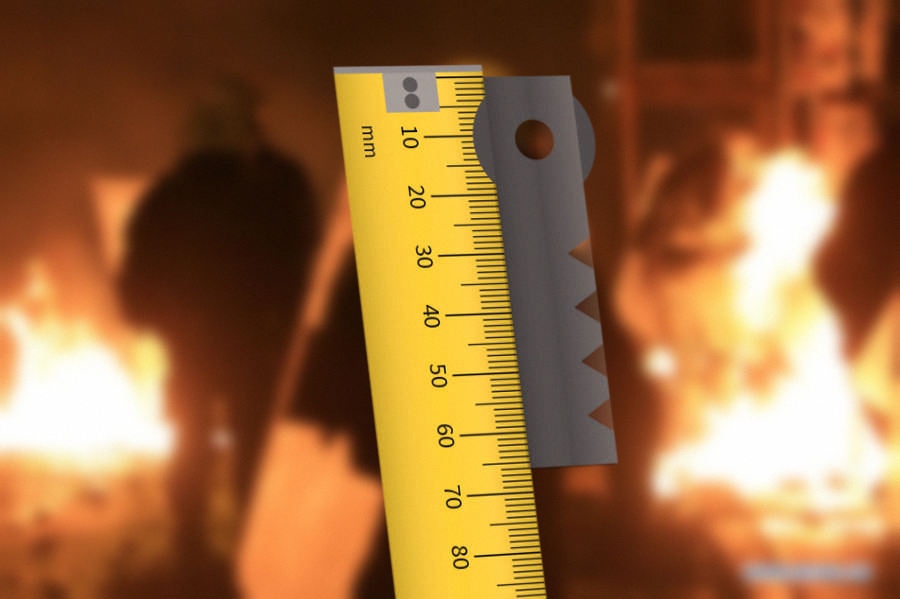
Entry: 66 mm
